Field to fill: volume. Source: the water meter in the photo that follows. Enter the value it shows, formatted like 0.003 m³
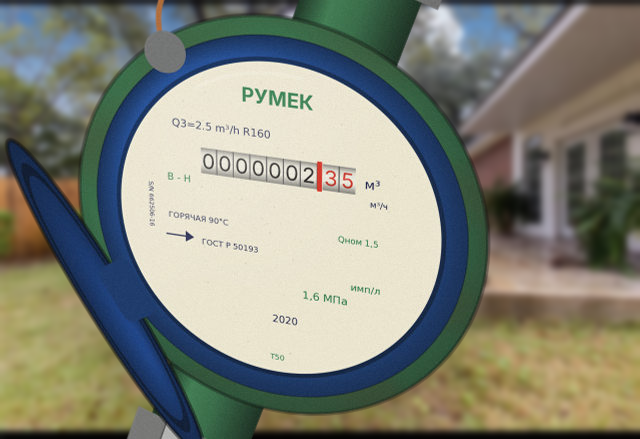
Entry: 2.35 m³
